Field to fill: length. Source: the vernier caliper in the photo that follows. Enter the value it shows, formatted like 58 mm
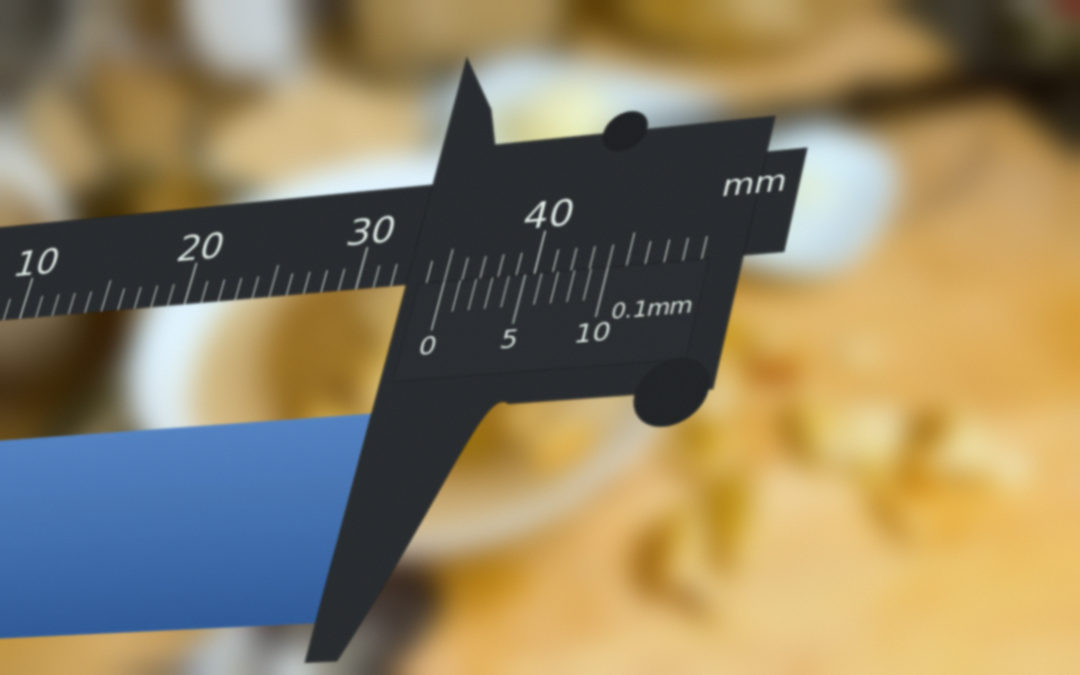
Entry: 35.0 mm
